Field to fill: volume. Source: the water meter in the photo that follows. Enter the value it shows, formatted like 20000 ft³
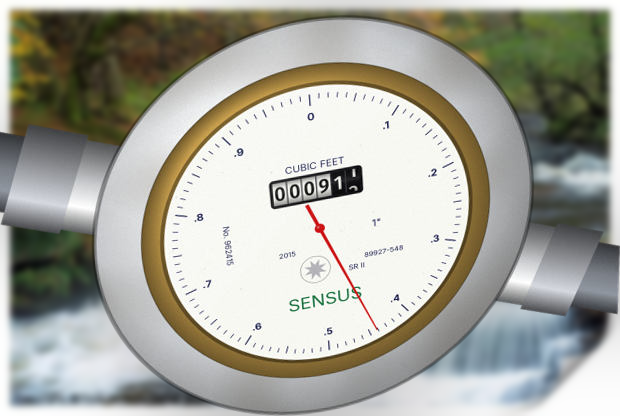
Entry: 911.44 ft³
